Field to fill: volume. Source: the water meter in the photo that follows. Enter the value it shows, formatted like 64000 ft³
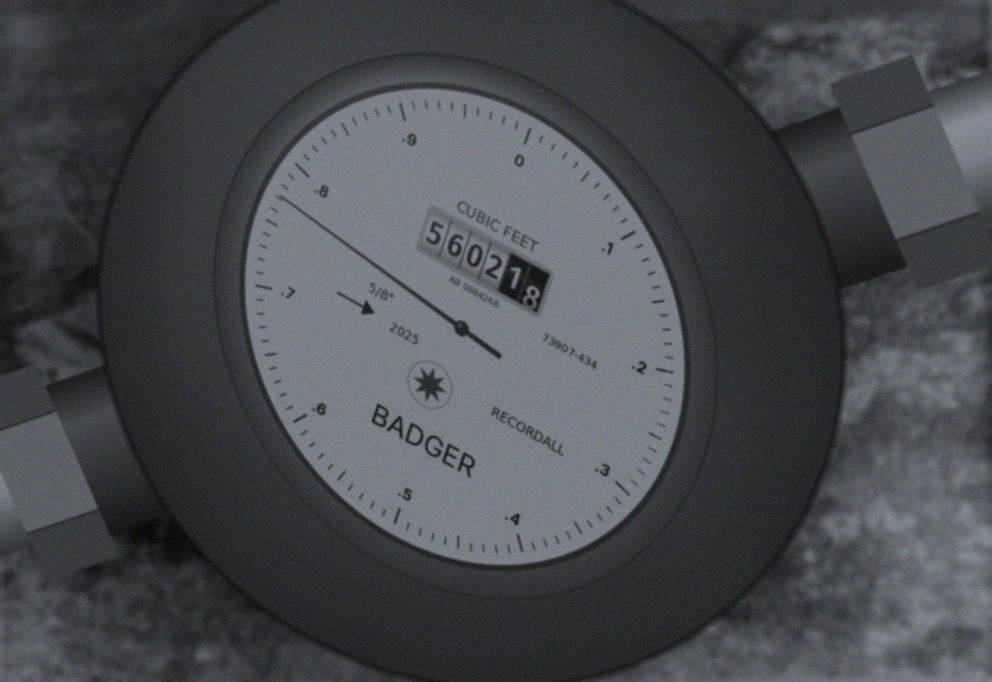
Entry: 560217.77 ft³
